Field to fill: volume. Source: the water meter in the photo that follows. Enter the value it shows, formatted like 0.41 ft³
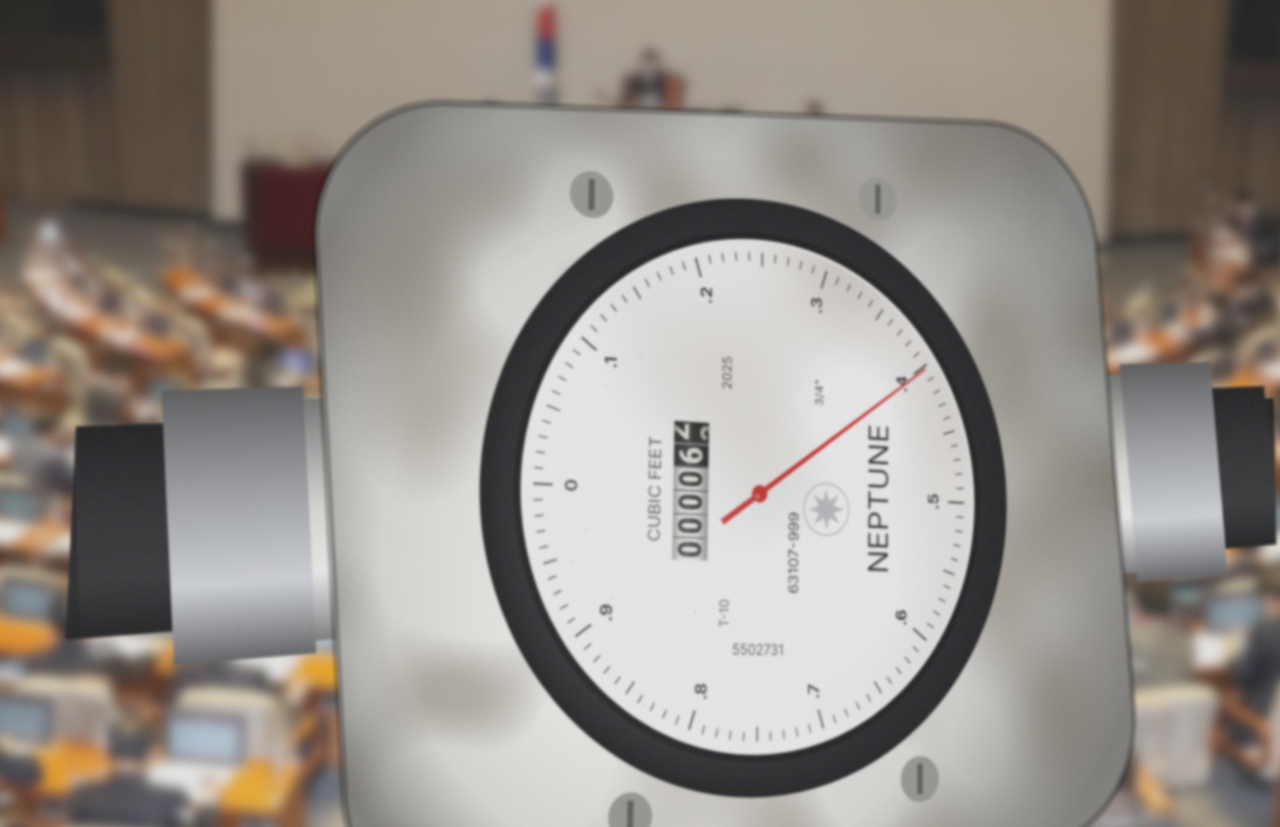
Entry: 62.40 ft³
